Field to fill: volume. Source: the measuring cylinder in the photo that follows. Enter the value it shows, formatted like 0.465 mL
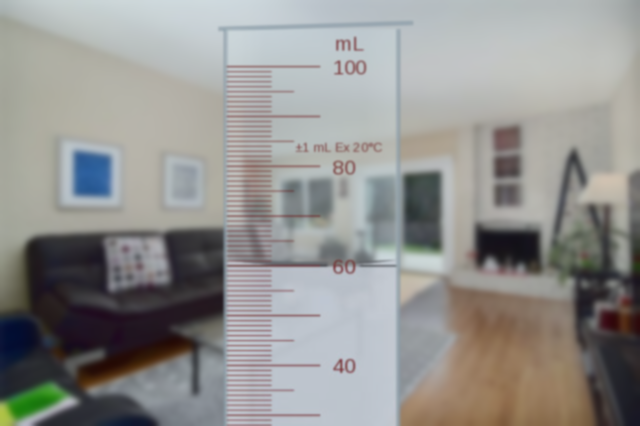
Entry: 60 mL
